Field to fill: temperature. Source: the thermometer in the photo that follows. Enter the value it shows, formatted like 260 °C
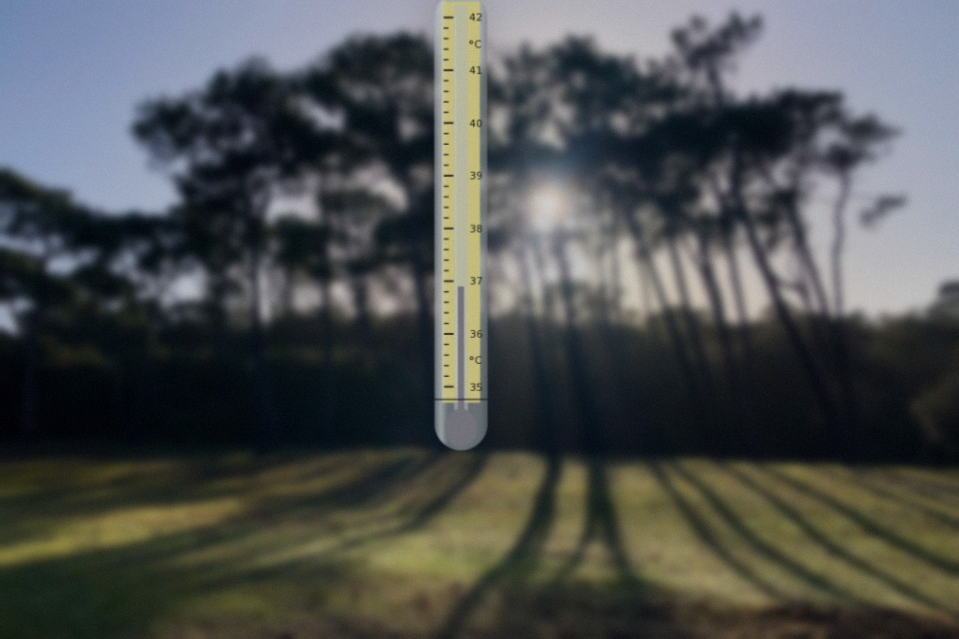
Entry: 36.9 °C
